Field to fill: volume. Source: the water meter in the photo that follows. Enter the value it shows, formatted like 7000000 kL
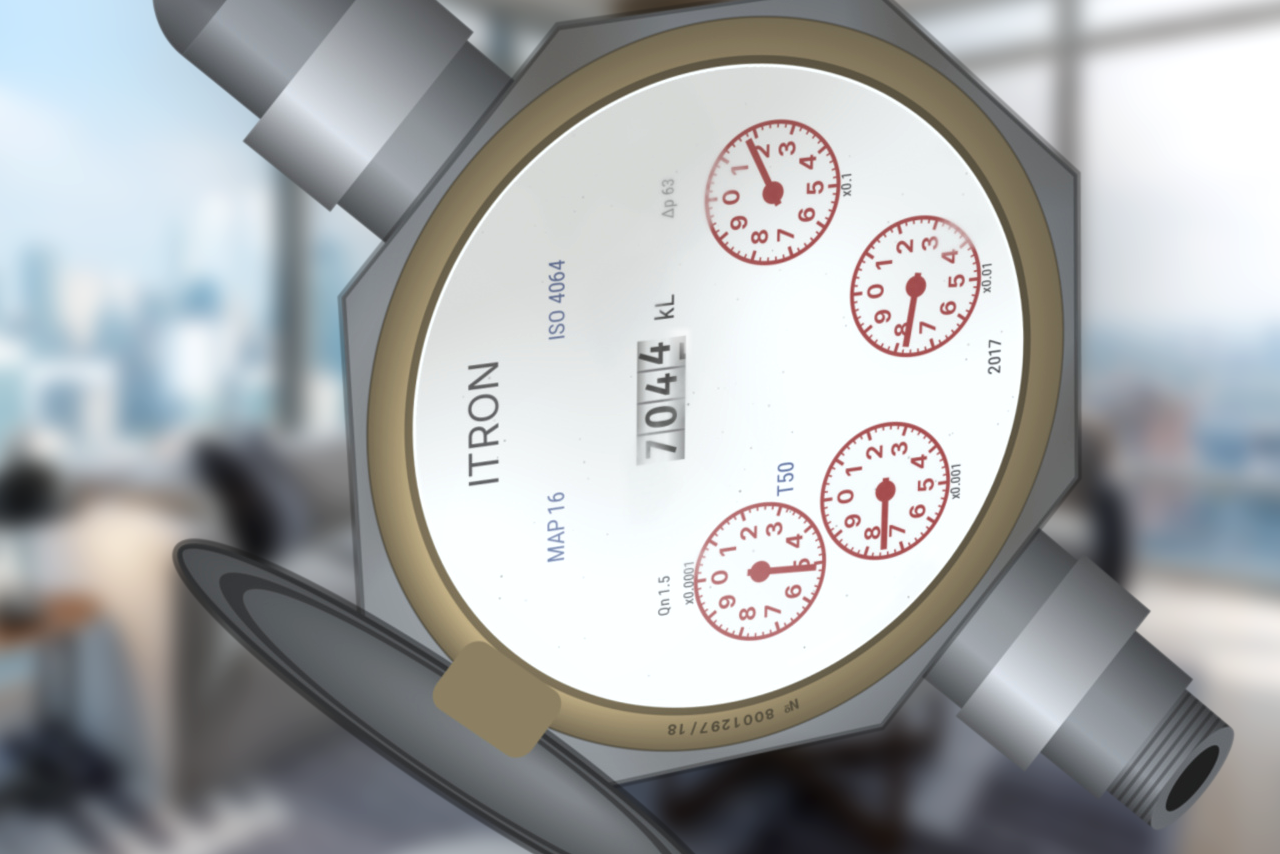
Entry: 7044.1775 kL
